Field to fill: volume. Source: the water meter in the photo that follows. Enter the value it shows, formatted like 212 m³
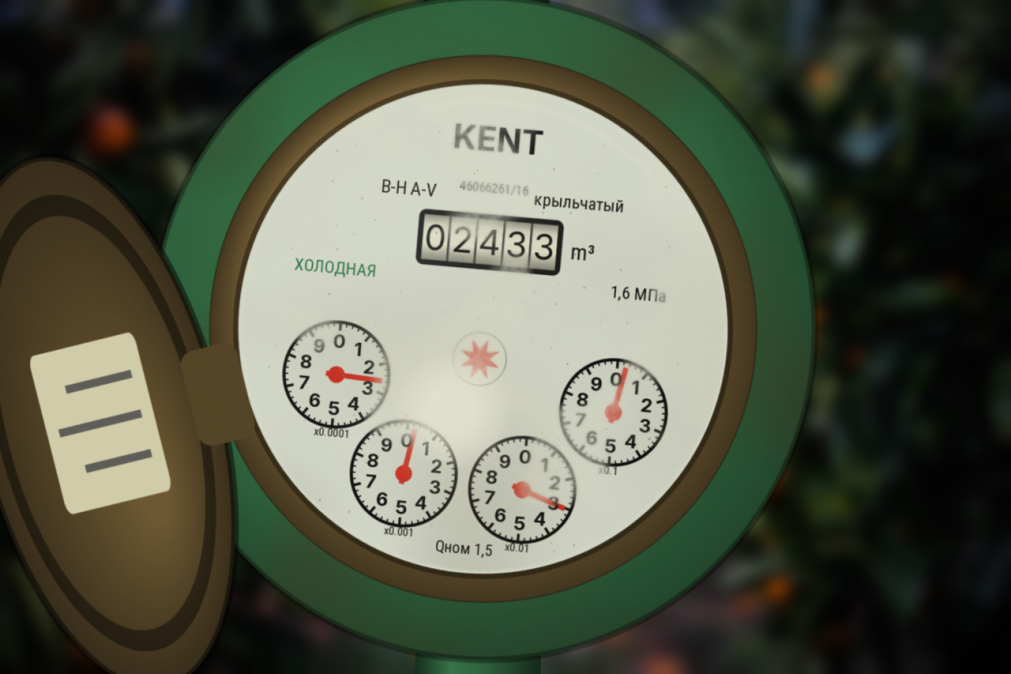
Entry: 2433.0302 m³
